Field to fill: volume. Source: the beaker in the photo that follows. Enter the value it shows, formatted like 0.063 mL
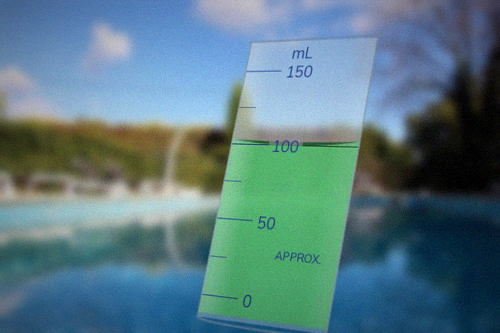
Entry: 100 mL
